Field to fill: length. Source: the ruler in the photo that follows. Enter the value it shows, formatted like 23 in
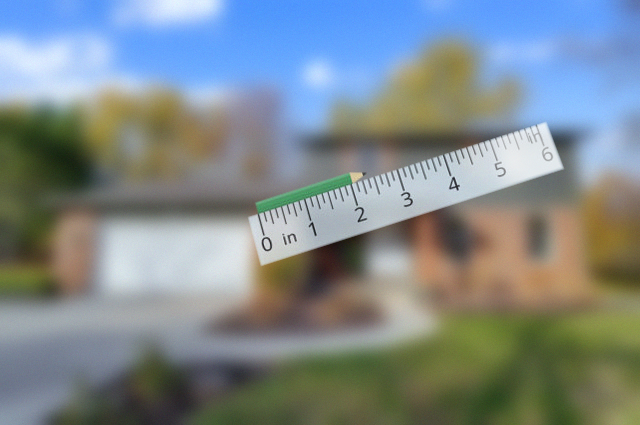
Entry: 2.375 in
